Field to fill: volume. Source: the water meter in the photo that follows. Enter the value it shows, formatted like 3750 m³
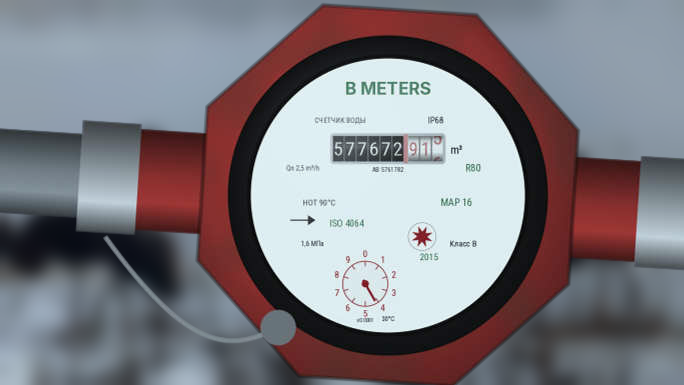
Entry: 577672.9154 m³
